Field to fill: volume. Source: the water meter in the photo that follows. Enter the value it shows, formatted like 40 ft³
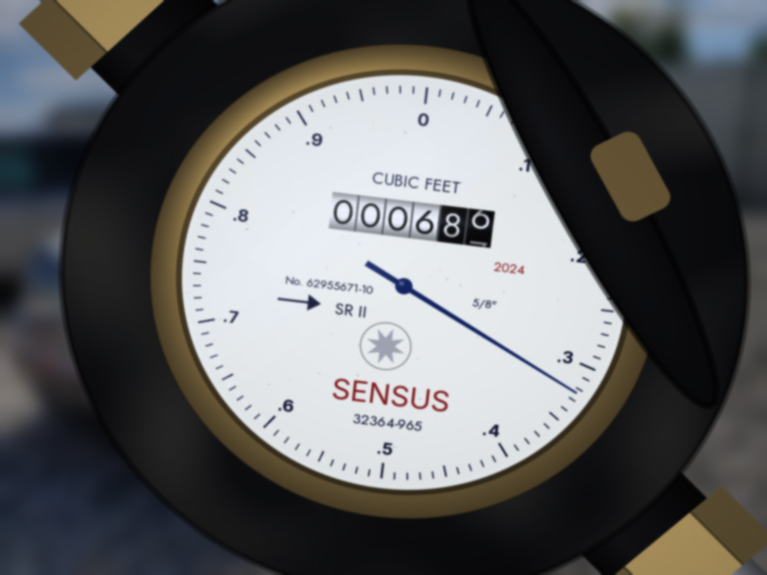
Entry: 686.32 ft³
